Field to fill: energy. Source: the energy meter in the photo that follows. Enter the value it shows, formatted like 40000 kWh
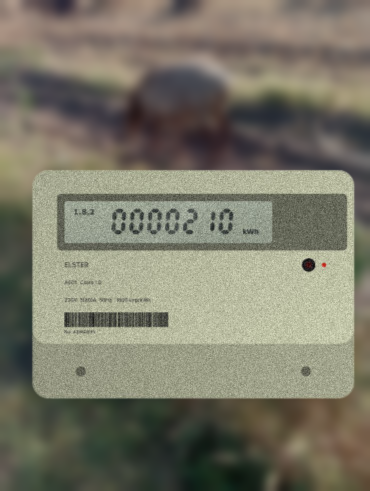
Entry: 210 kWh
